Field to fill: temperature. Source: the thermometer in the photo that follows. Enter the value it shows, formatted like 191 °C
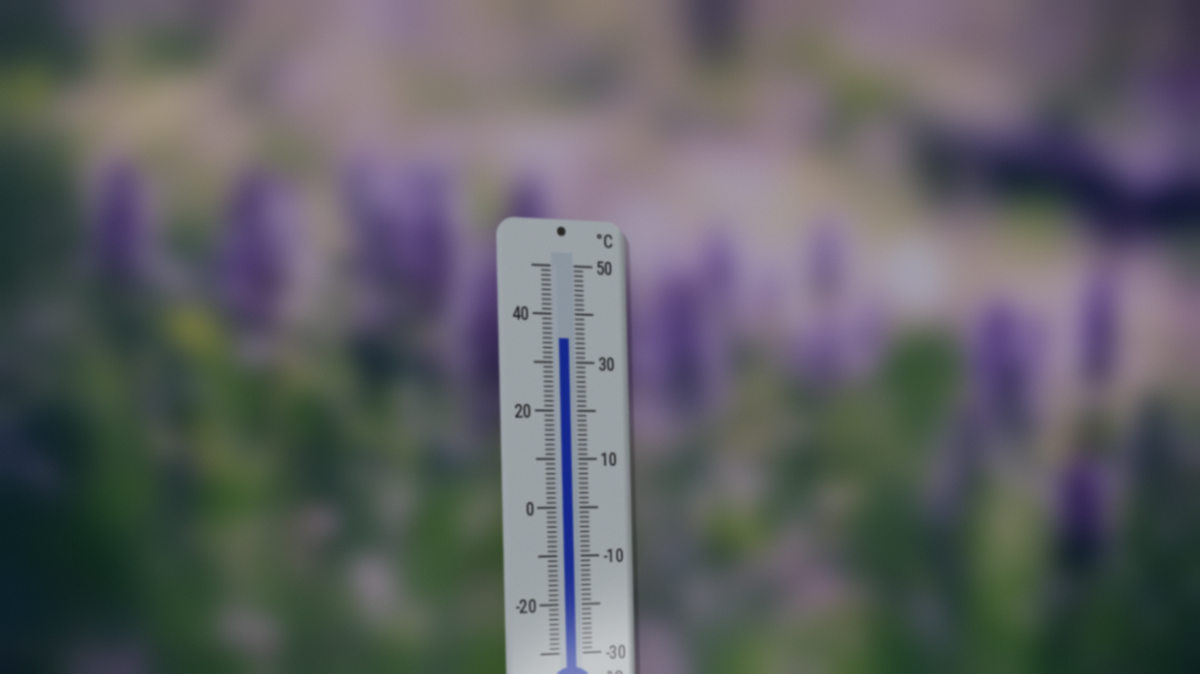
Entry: 35 °C
